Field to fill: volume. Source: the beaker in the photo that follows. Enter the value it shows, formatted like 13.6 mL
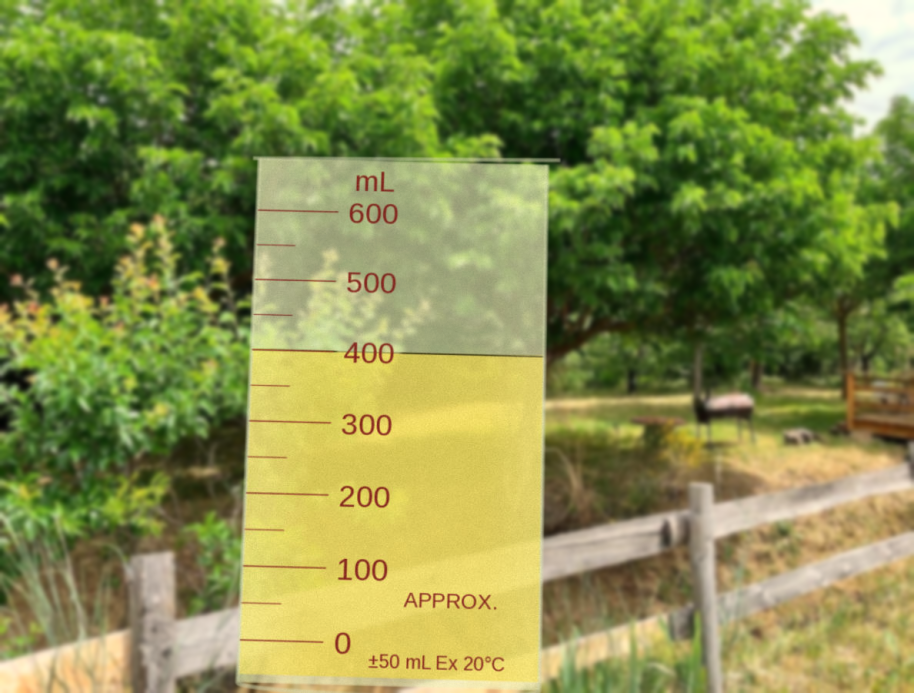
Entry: 400 mL
